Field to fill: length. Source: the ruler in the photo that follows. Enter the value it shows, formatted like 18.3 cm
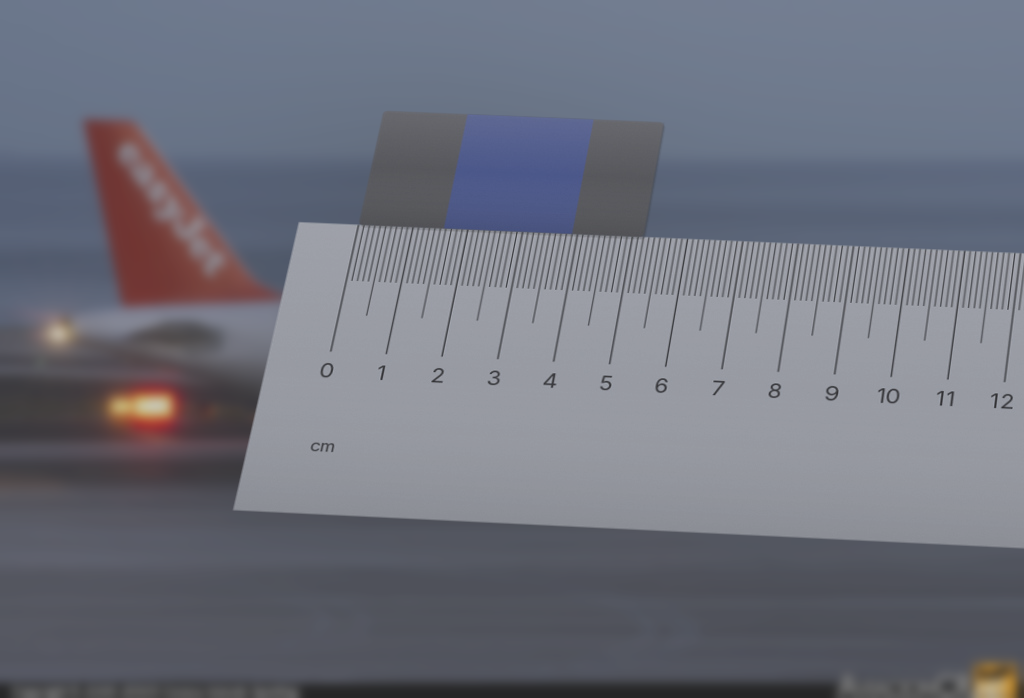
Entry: 5.2 cm
